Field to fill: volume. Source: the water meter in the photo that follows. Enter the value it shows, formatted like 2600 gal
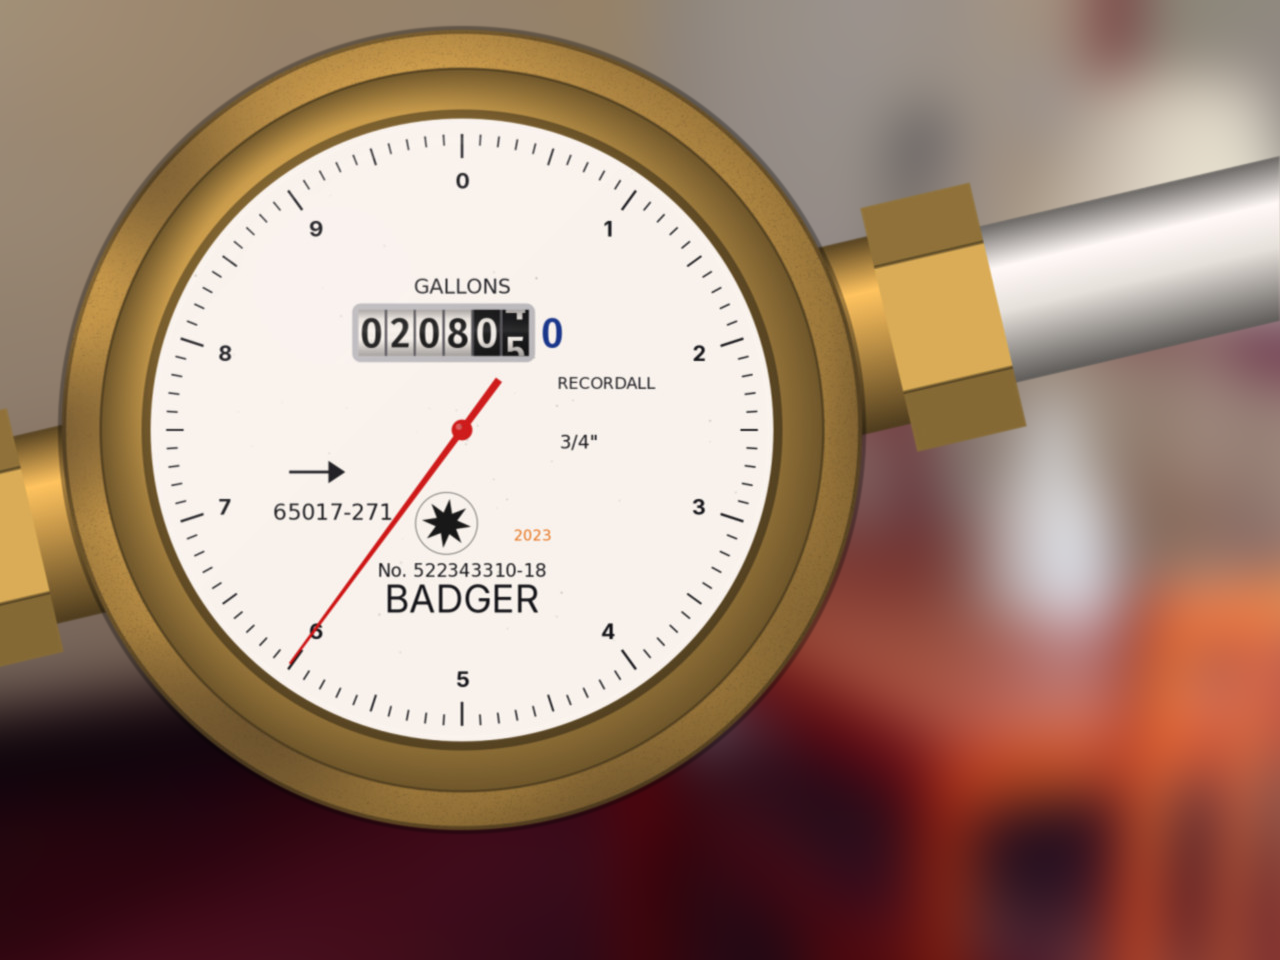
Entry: 208046.0 gal
